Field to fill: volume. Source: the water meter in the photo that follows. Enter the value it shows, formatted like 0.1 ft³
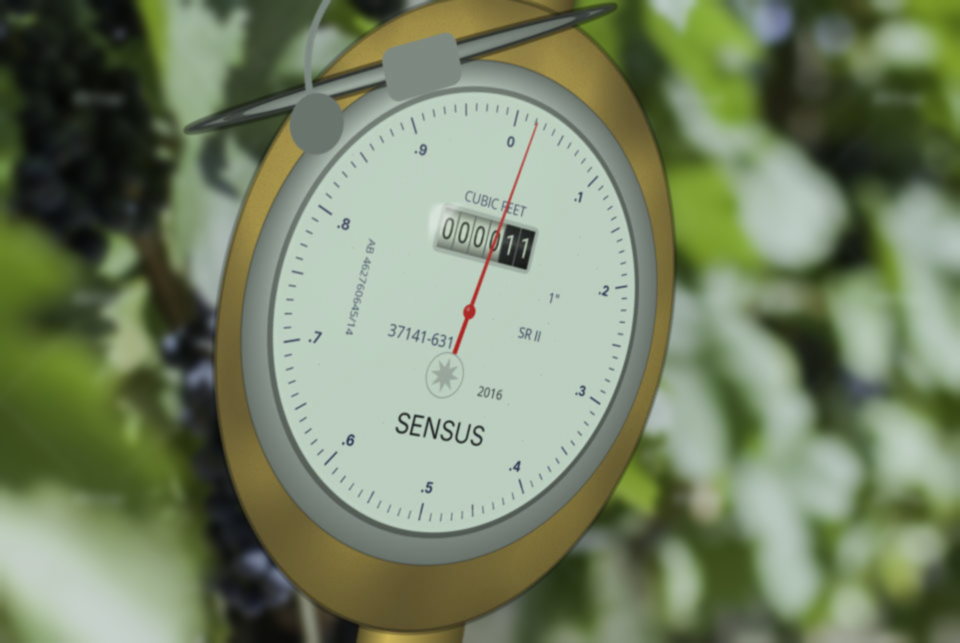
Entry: 11.02 ft³
